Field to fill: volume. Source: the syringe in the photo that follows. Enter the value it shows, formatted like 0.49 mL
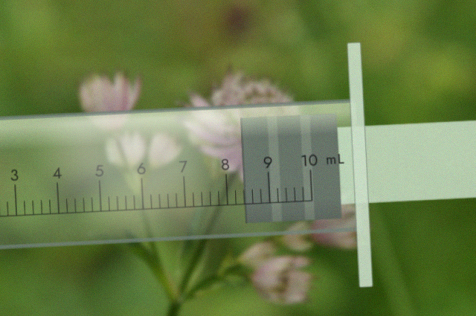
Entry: 8.4 mL
